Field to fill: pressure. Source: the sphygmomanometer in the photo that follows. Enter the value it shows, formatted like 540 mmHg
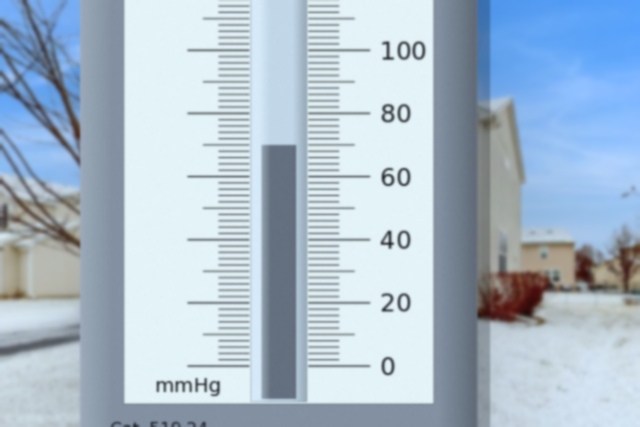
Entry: 70 mmHg
